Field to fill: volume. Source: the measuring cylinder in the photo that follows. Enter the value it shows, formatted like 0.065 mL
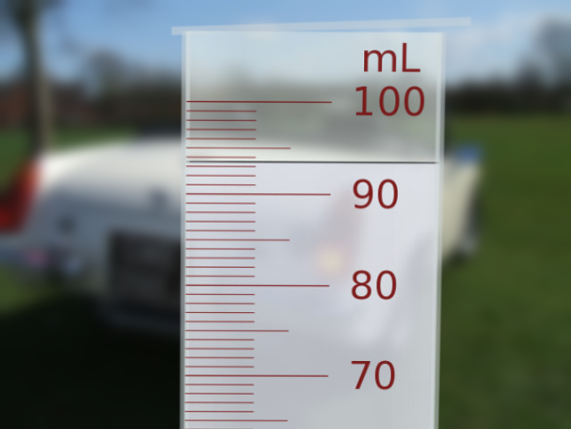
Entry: 93.5 mL
